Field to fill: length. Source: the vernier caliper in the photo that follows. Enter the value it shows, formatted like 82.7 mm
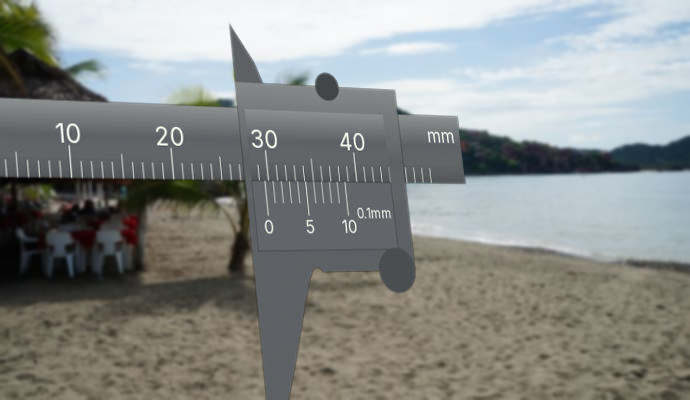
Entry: 29.6 mm
